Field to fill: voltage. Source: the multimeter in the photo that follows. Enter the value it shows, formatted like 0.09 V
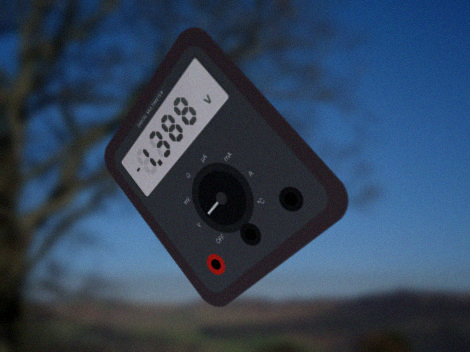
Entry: -1.388 V
